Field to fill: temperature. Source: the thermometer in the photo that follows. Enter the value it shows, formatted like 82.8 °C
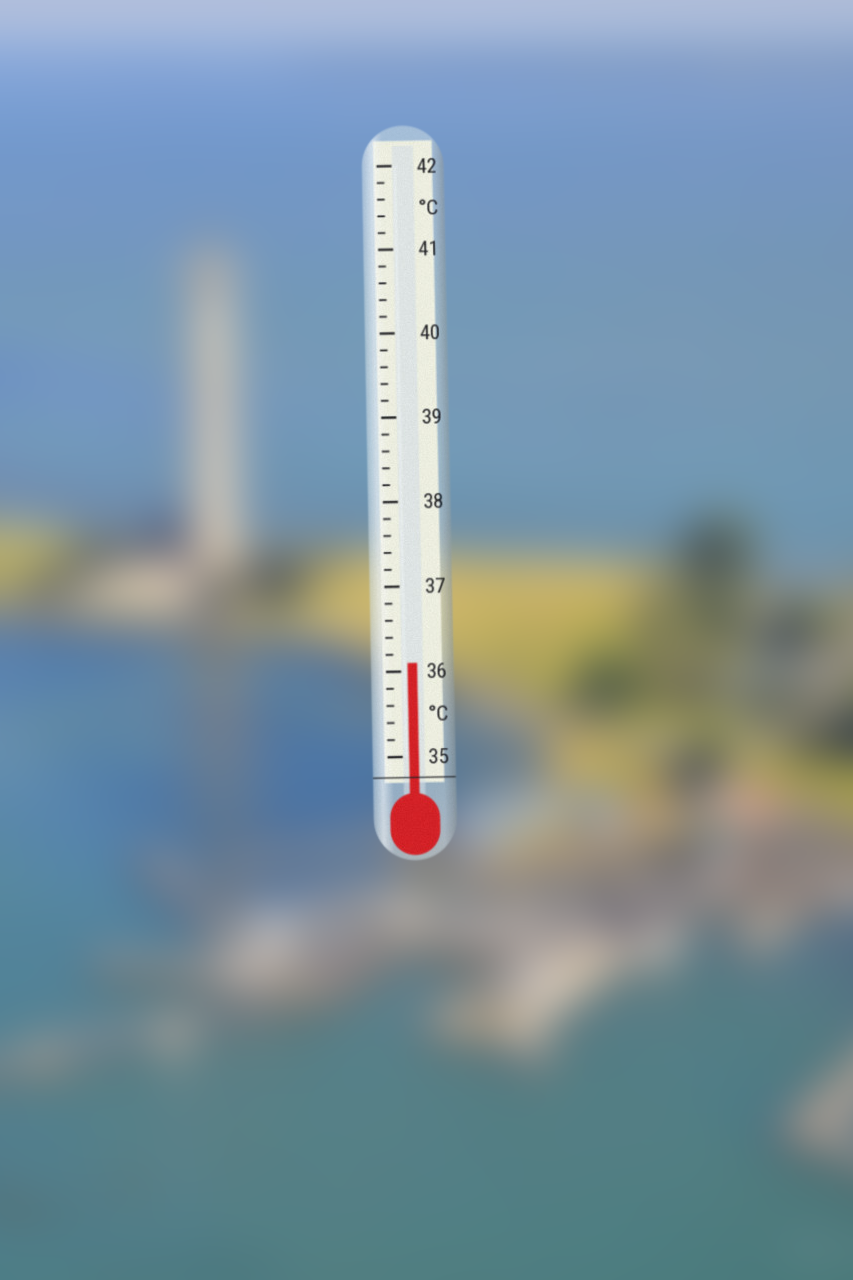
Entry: 36.1 °C
